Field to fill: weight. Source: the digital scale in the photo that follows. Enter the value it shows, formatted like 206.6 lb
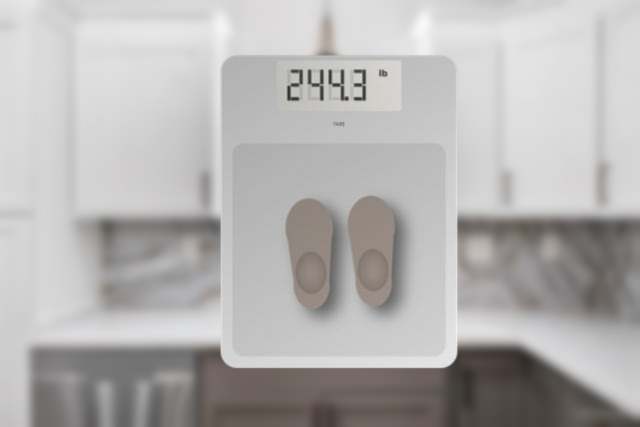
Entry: 244.3 lb
